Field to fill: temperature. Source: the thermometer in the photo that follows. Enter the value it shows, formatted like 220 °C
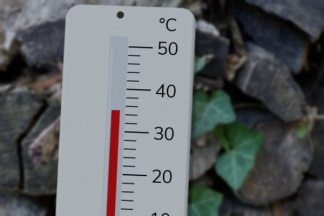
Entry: 35 °C
